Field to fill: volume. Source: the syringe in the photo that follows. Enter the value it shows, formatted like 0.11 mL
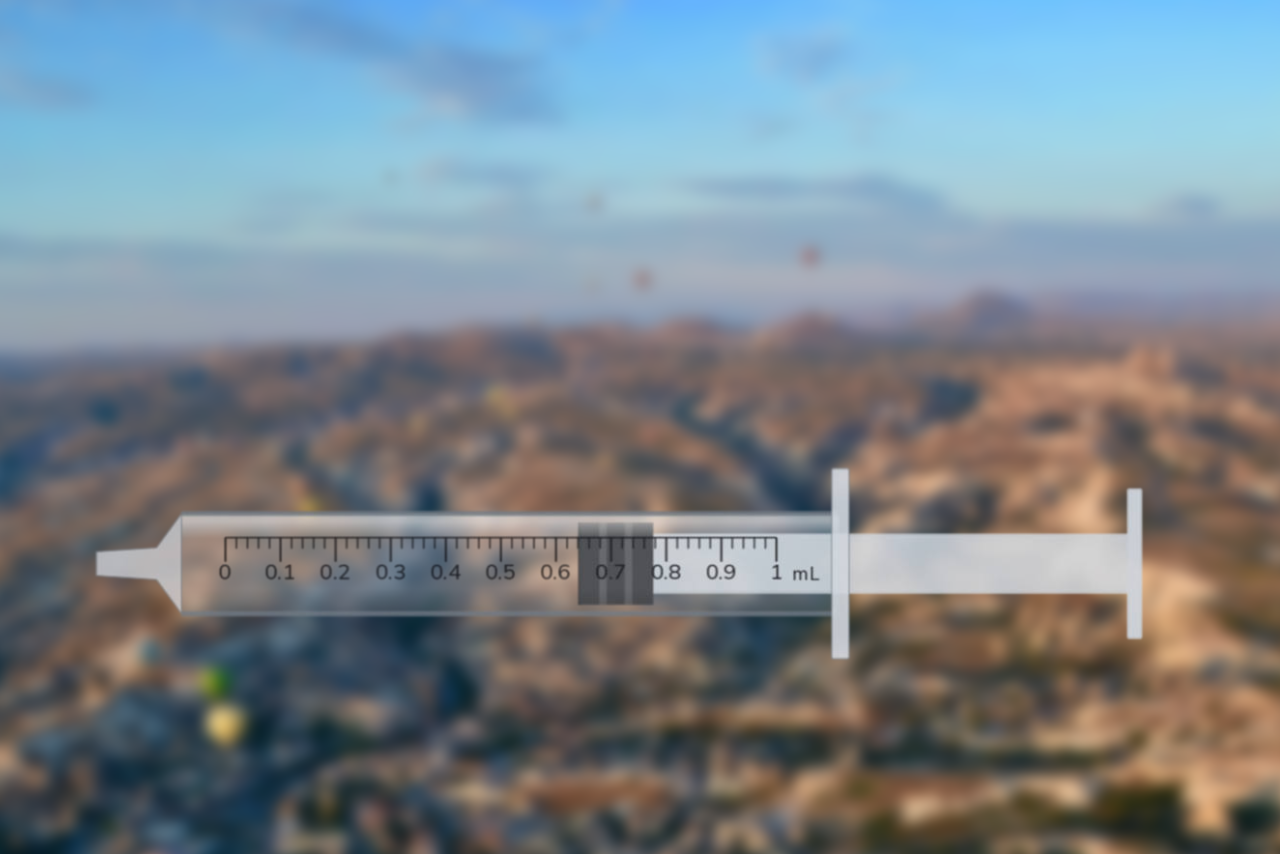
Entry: 0.64 mL
